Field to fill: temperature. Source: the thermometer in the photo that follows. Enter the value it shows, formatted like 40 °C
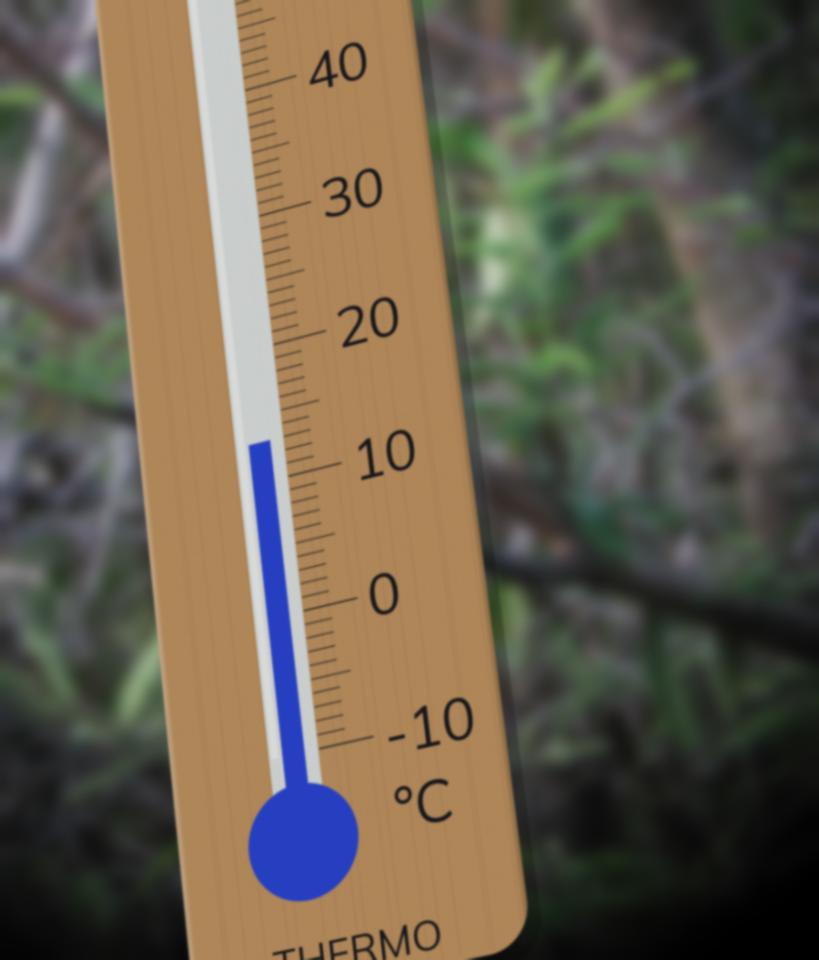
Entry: 13 °C
